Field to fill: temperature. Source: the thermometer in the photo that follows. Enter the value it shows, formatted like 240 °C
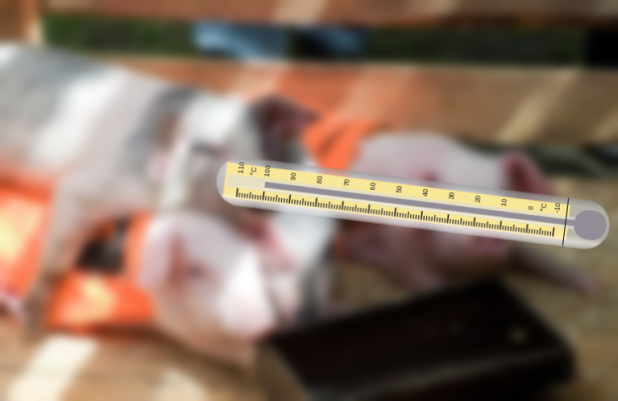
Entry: 100 °C
